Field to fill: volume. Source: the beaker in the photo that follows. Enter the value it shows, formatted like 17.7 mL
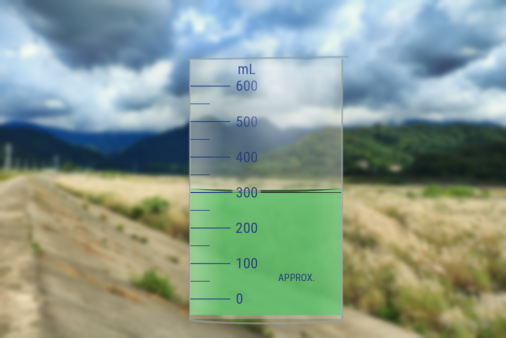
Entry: 300 mL
